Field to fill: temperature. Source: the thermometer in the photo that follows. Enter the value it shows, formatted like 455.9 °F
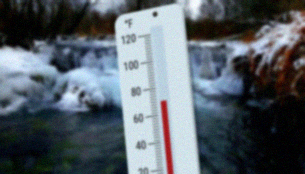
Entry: 70 °F
